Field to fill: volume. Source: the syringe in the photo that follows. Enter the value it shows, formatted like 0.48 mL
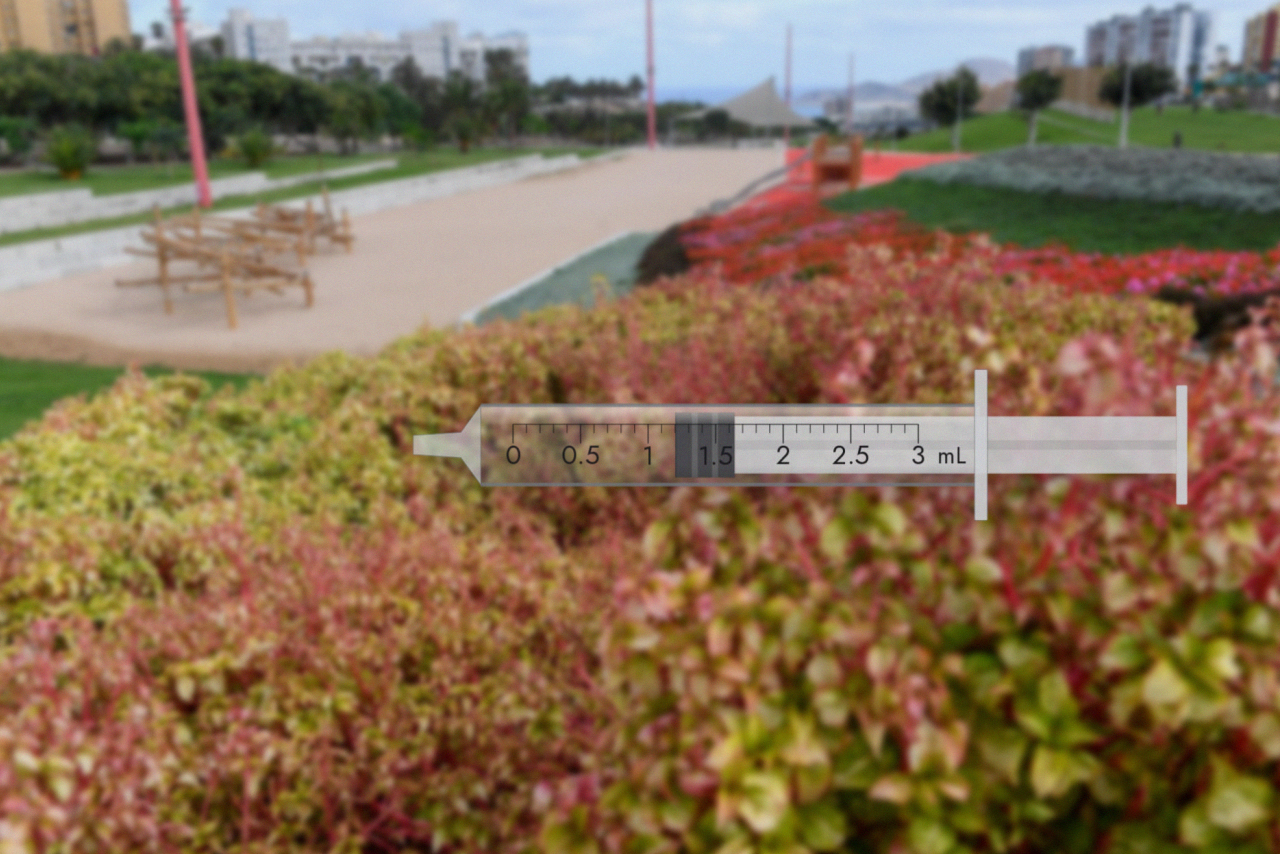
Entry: 1.2 mL
